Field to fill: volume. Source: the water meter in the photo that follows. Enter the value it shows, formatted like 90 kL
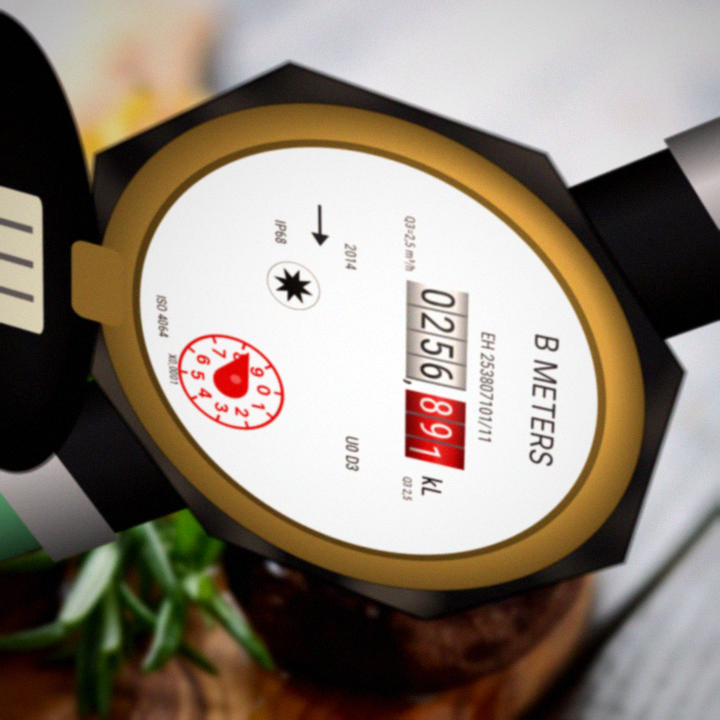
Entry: 256.8908 kL
